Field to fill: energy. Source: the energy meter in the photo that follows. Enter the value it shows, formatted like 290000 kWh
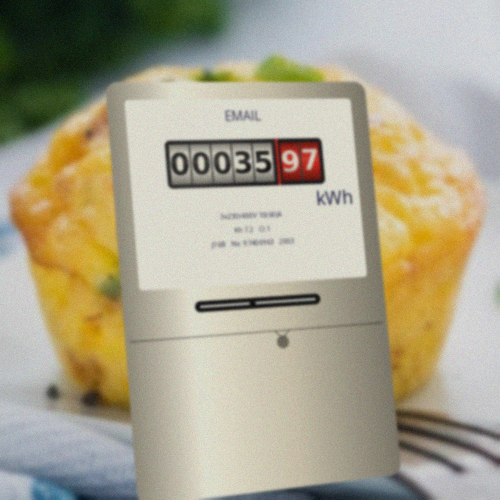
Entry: 35.97 kWh
